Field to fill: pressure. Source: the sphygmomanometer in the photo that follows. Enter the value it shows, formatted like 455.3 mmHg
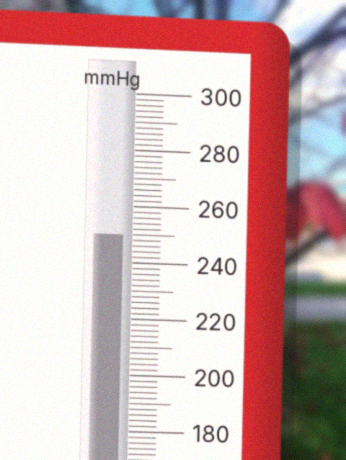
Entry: 250 mmHg
